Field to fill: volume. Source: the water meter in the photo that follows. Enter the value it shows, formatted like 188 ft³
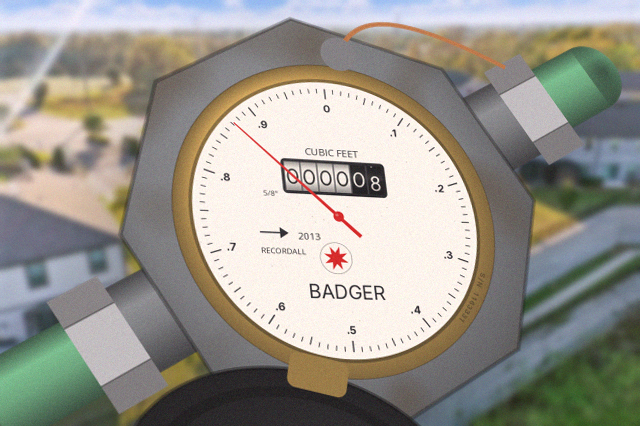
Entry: 7.87 ft³
